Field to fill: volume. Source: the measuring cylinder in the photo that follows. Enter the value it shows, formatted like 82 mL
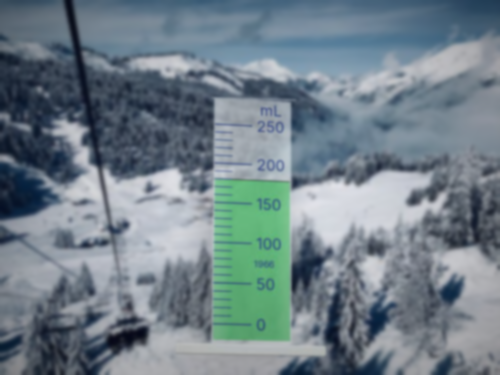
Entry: 180 mL
